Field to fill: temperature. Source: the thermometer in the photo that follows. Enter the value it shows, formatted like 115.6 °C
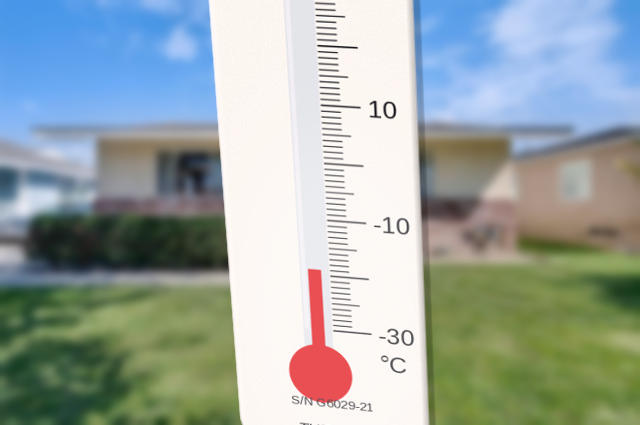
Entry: -19 °C
